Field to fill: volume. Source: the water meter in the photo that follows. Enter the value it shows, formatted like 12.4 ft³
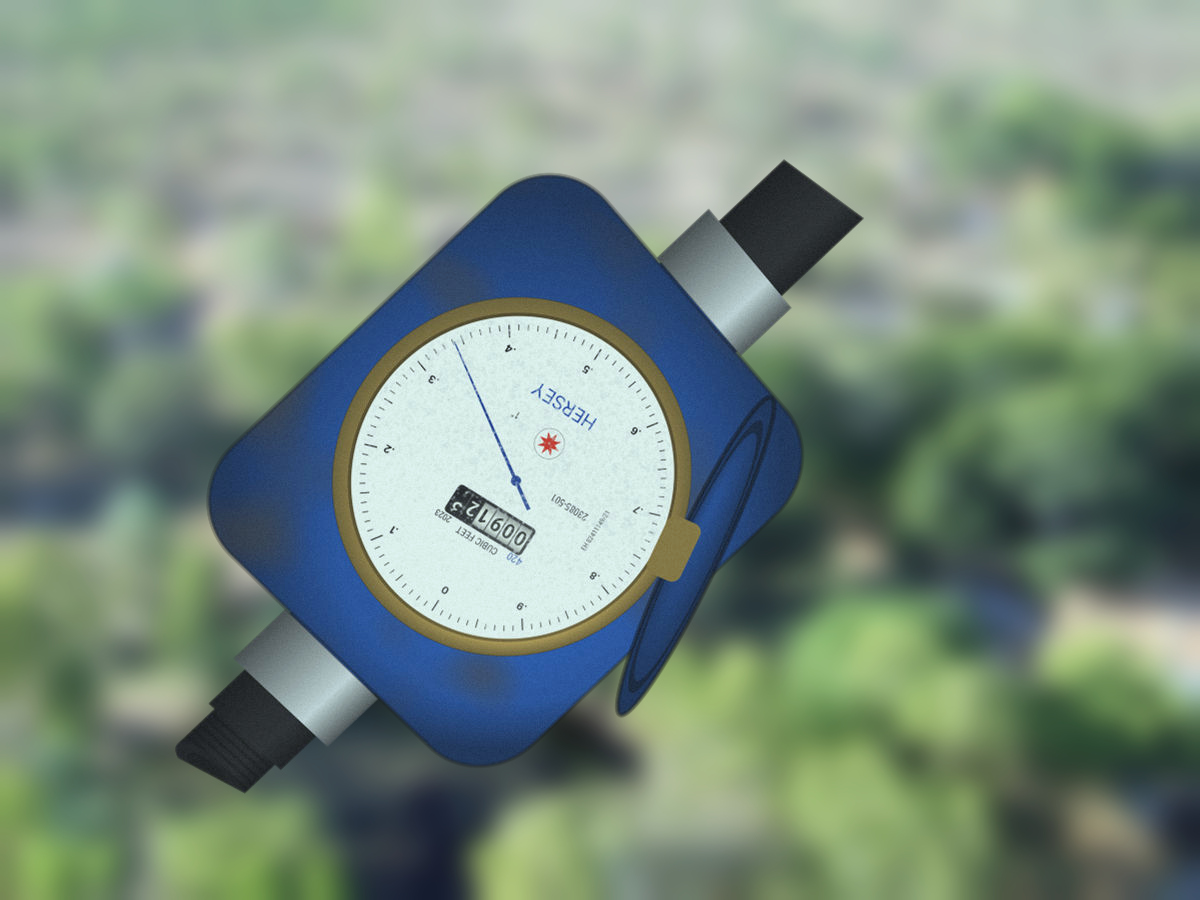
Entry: 9123.34 ft³
